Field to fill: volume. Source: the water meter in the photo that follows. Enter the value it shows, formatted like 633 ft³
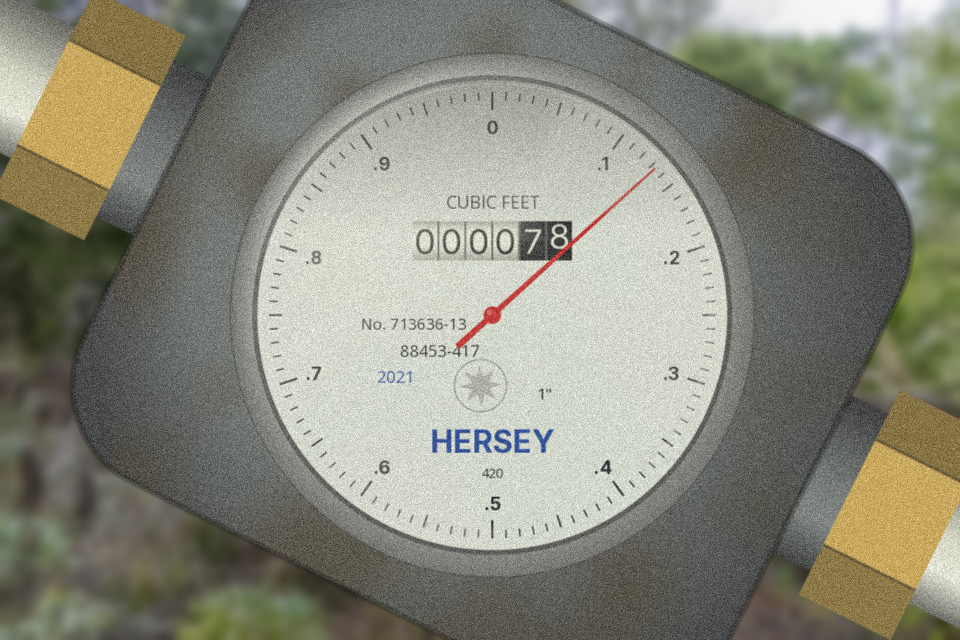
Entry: 78.13 ft³
